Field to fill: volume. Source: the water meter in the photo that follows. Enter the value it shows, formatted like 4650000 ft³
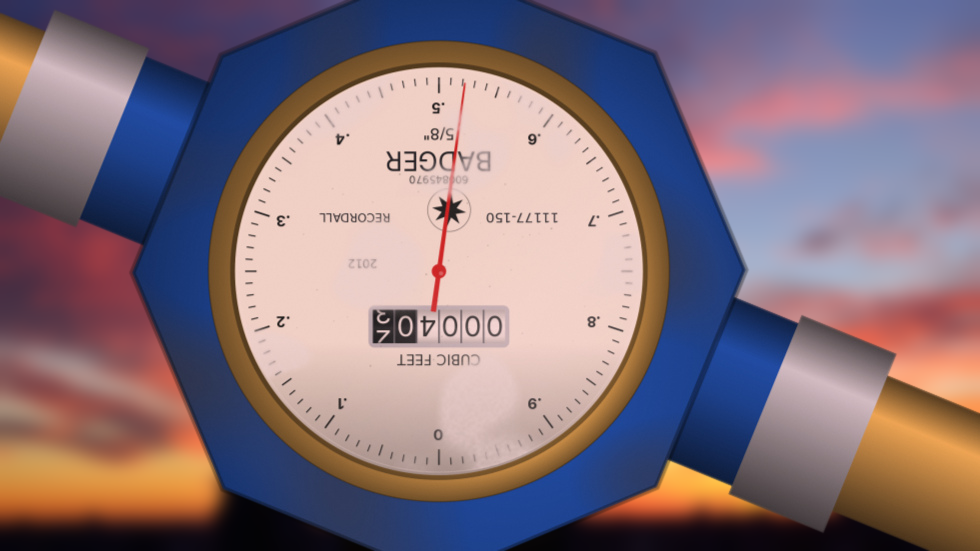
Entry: 402.52 ft³
